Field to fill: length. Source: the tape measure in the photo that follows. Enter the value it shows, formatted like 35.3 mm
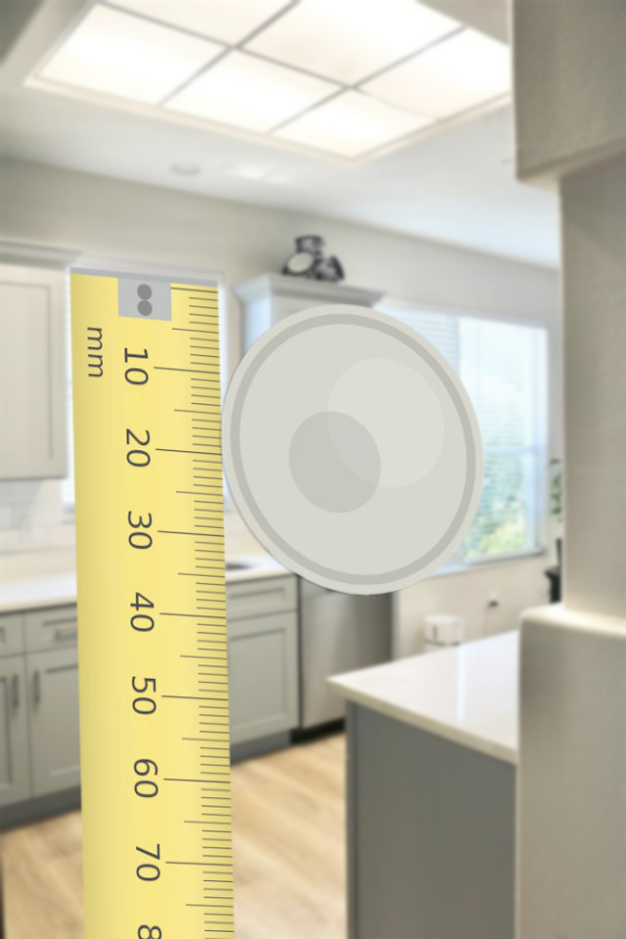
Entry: 36 mm
